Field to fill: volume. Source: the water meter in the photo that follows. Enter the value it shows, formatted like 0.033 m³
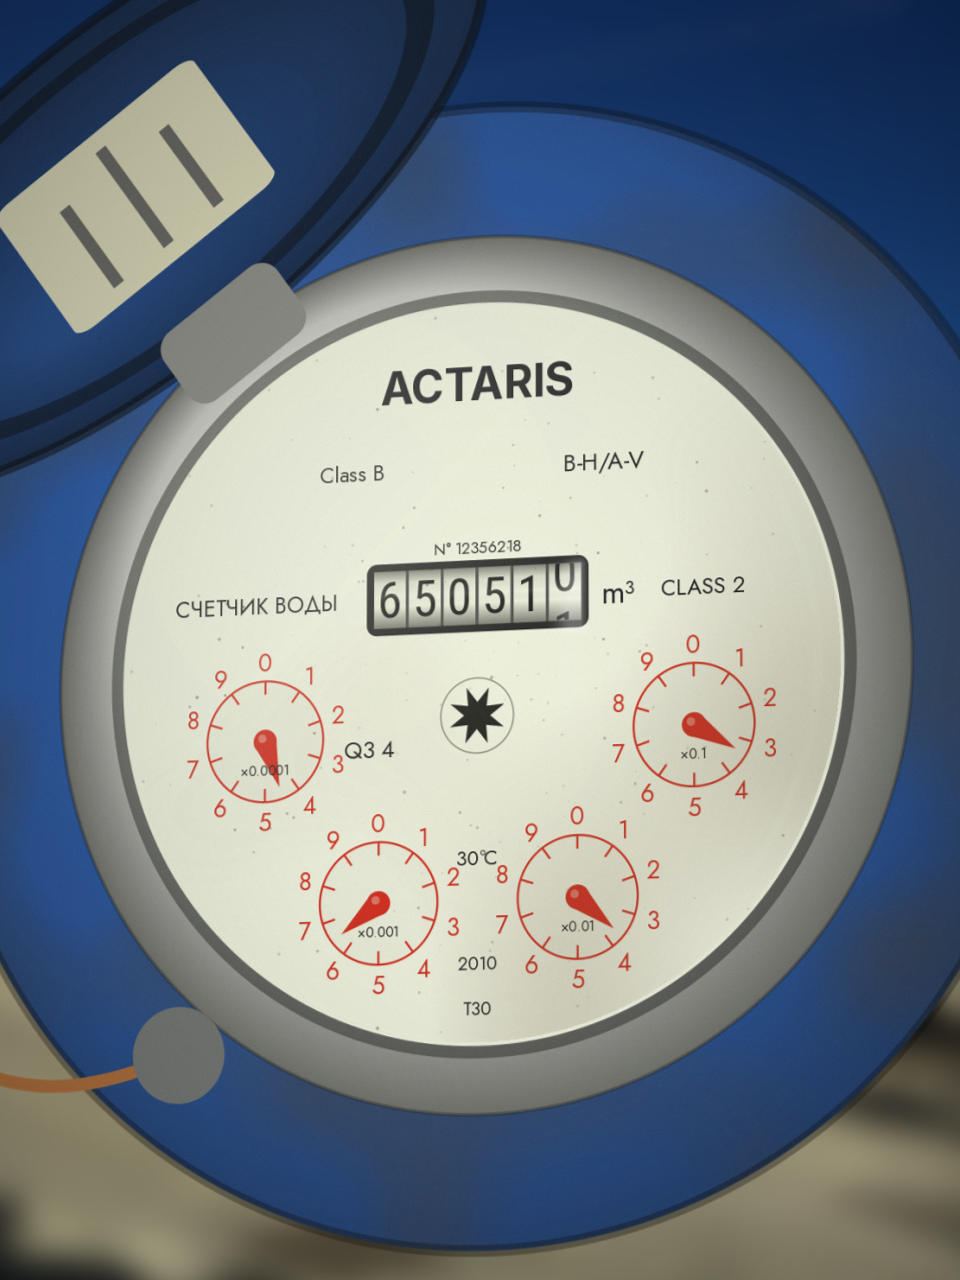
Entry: 650510.3364 m³
